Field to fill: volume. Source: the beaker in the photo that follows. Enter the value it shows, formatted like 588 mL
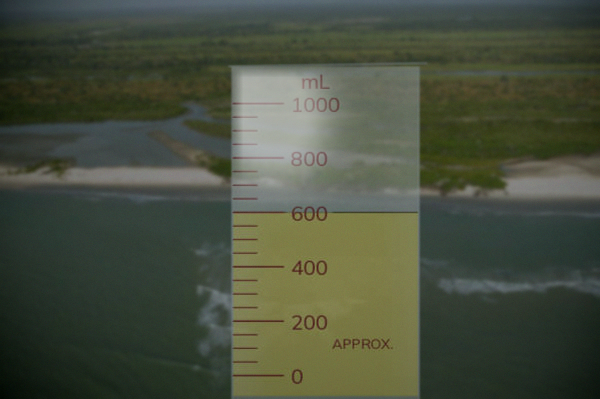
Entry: 600 mL
